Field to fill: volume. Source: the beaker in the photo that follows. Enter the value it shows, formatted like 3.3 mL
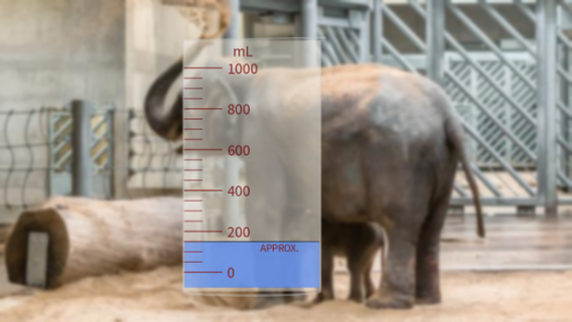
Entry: 150 mL
